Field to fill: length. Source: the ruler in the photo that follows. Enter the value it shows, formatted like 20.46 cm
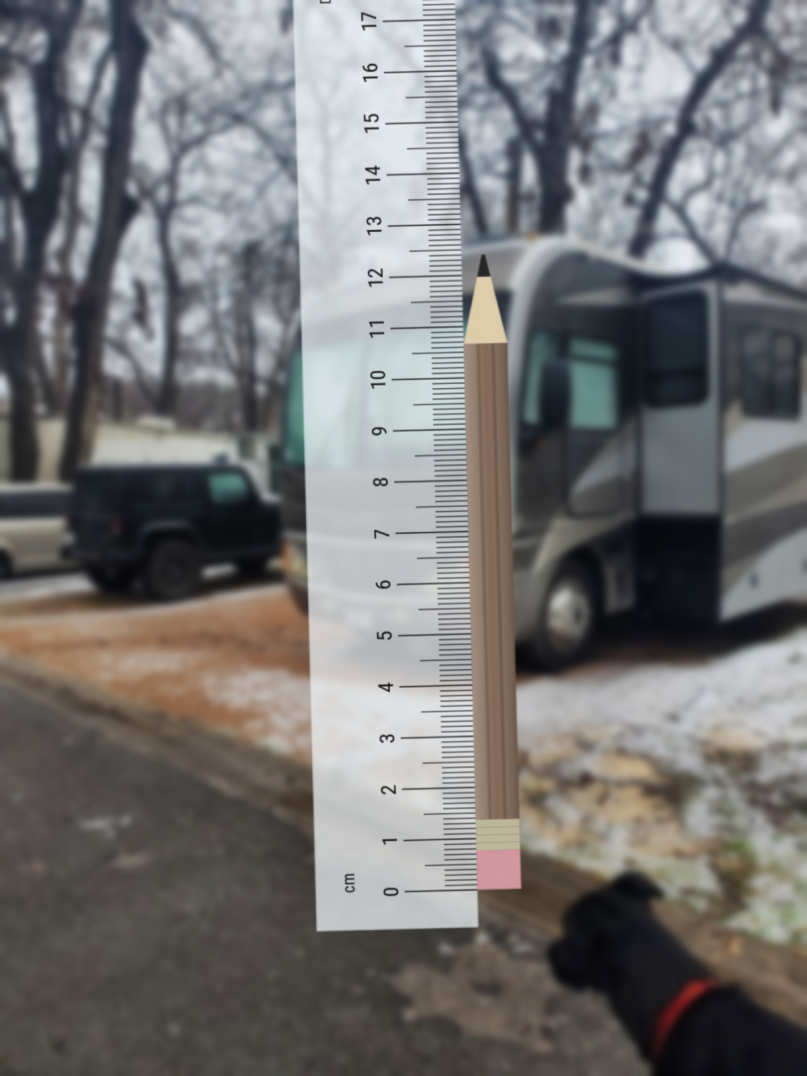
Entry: 12.4 cm
